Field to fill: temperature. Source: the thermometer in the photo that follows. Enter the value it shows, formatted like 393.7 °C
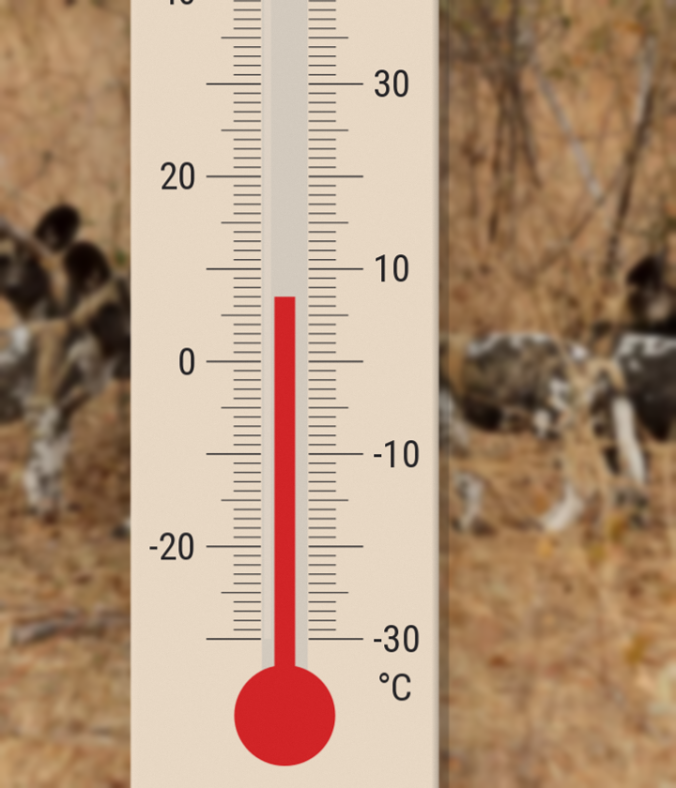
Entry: 7 °C
